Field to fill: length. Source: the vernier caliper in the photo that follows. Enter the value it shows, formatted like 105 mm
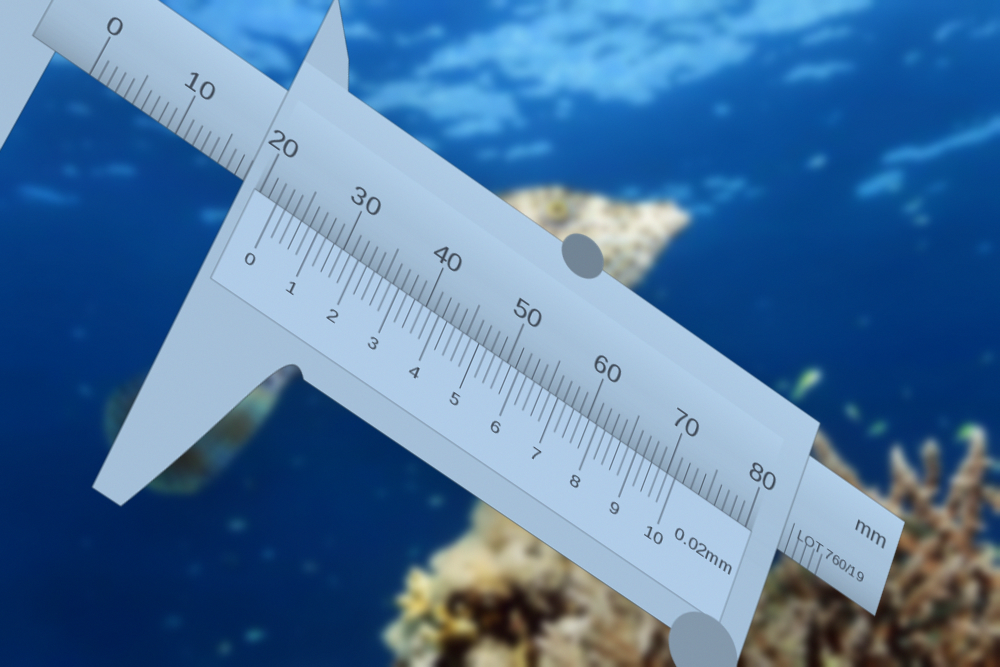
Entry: 22.0 mm
